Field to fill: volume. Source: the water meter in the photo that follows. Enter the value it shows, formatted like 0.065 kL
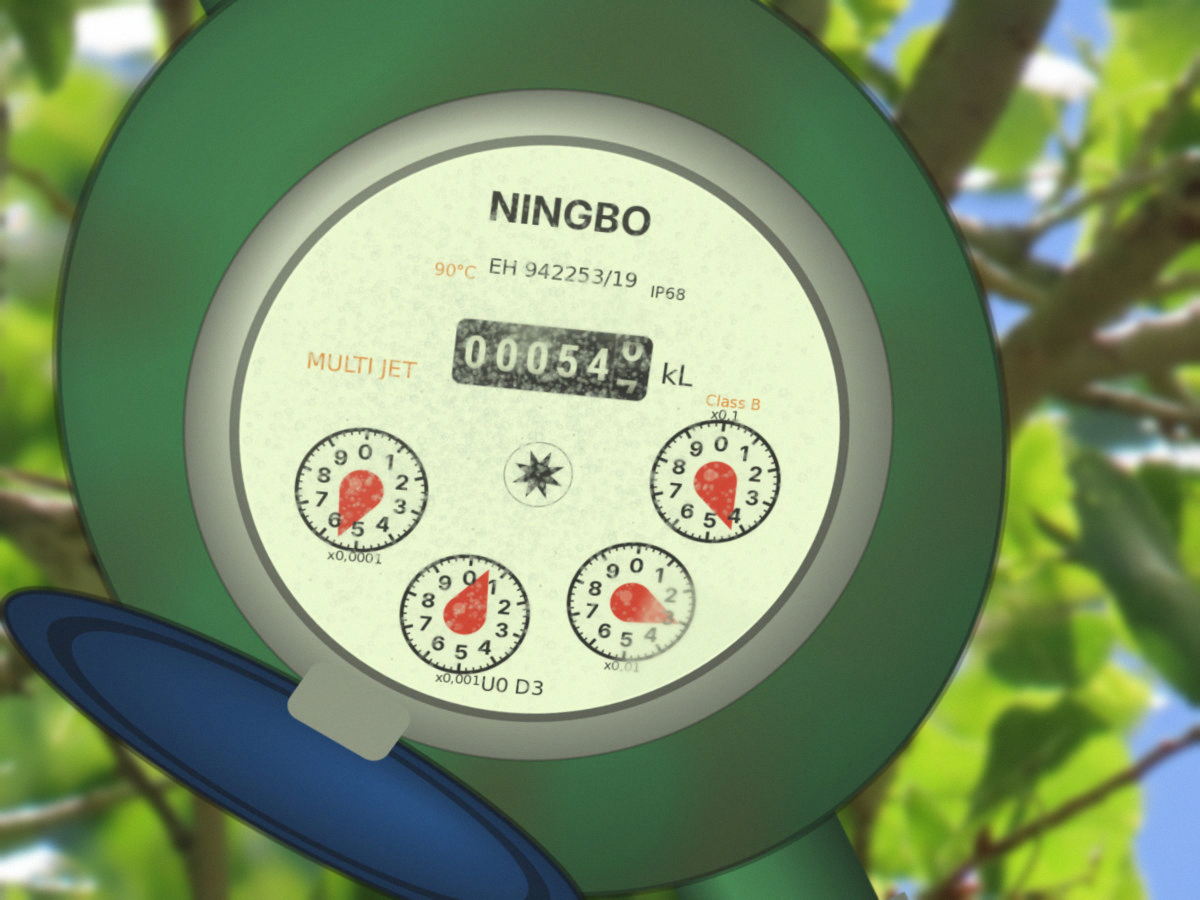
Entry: 546.4305 kL
